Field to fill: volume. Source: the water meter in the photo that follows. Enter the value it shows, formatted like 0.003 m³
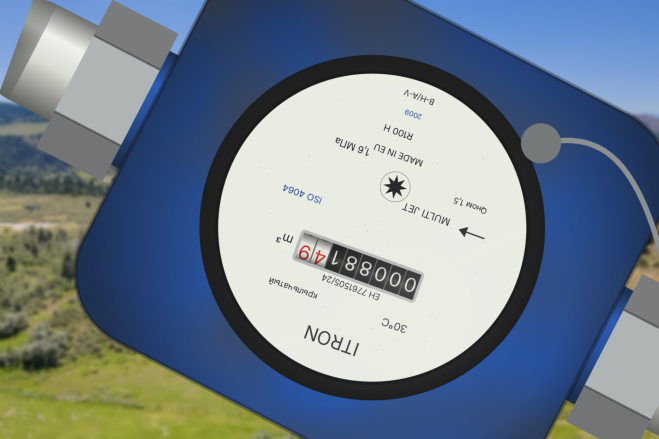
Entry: 881.49 m³
